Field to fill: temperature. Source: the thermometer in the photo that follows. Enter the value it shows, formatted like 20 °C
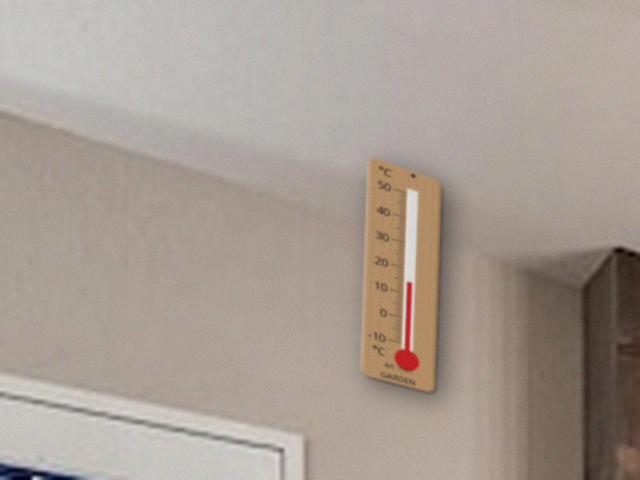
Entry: 15 °C
